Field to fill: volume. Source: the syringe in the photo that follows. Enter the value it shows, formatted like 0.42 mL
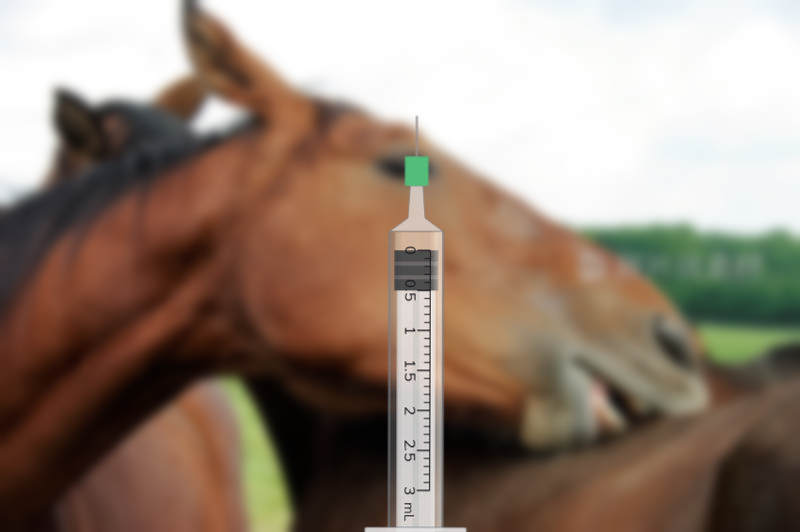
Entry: 0 mL
